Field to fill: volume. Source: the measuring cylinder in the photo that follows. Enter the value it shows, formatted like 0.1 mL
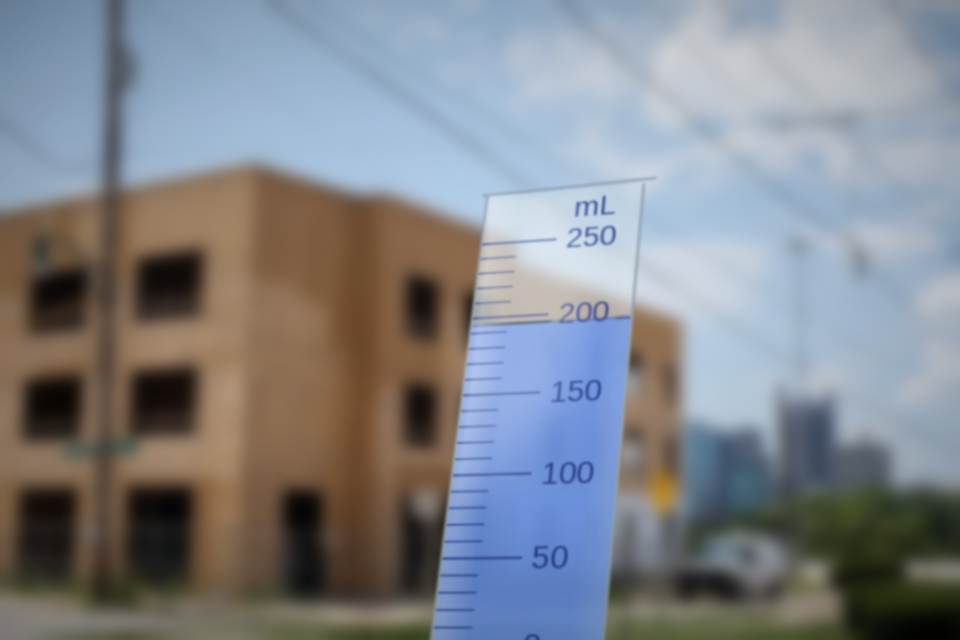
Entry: 195 mL
